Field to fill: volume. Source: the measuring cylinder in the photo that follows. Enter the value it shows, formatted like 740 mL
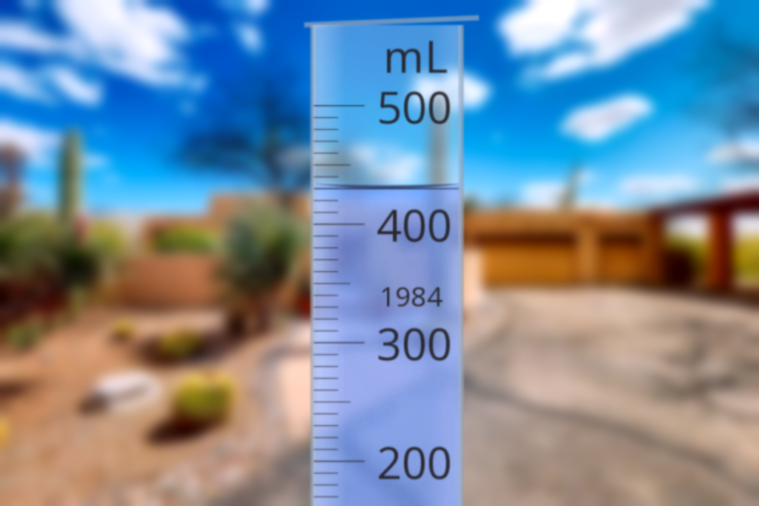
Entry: 430 mL
